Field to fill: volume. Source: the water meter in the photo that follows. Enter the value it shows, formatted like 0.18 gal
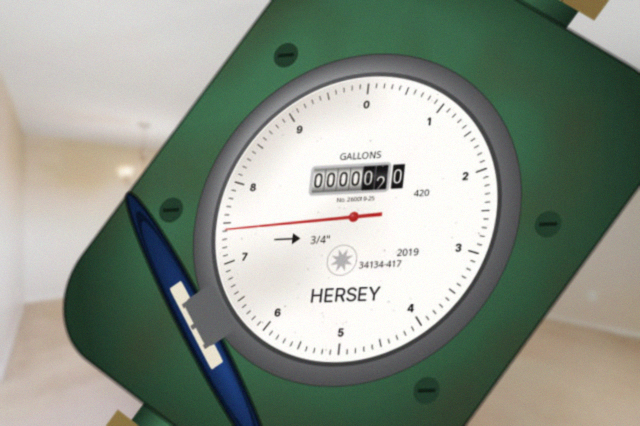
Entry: 17.4 gal
